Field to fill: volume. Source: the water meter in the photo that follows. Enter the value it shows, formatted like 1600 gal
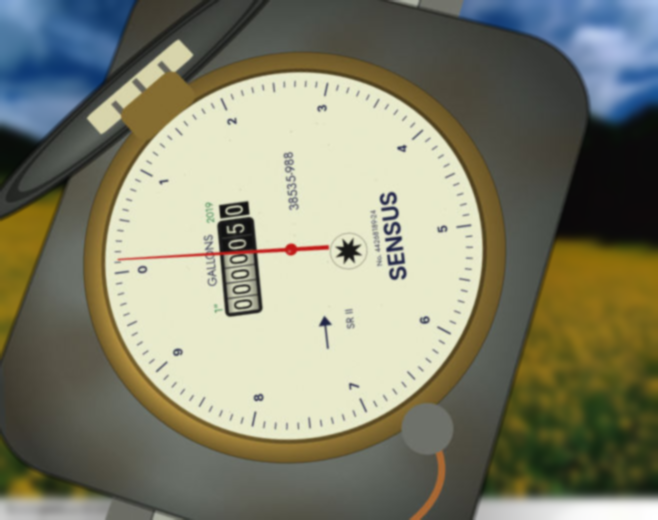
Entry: 50.1 gal
